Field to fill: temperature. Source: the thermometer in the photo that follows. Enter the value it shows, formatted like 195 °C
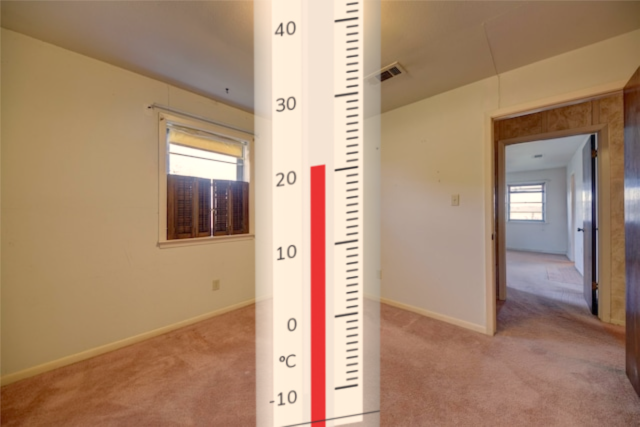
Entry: 21 °C
